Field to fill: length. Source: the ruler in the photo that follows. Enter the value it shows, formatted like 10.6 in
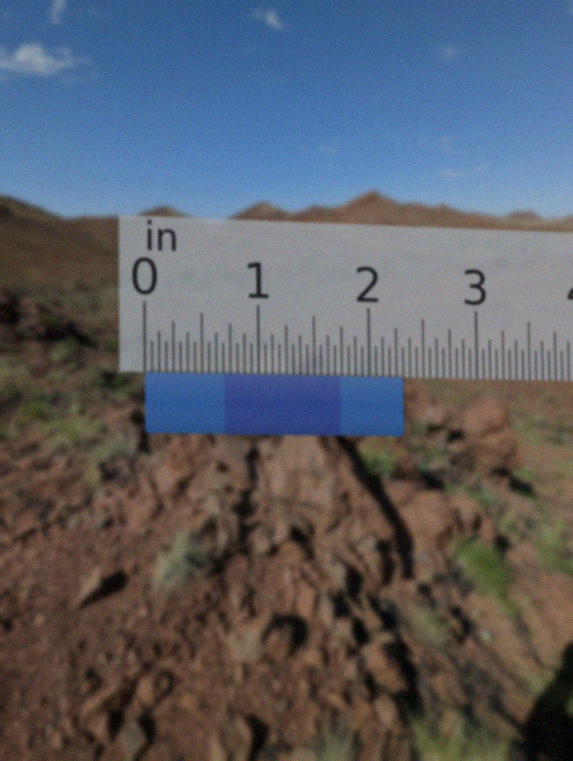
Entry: 2.3125 in
